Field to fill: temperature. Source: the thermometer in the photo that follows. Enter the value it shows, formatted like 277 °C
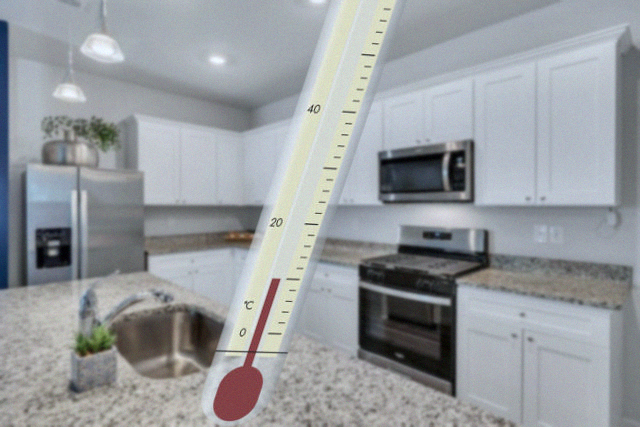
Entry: 10 °C
